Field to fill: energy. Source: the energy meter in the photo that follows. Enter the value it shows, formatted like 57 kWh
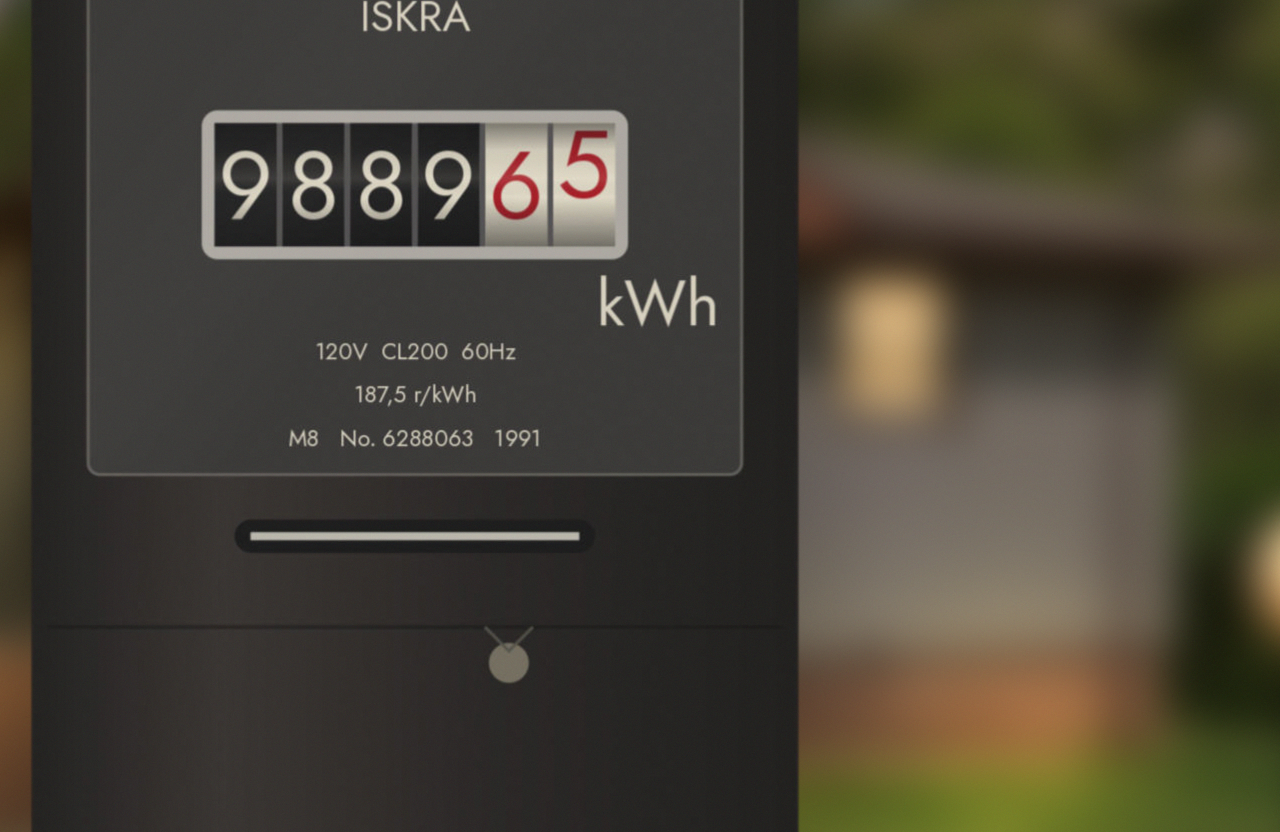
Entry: 9889.65 kWh
